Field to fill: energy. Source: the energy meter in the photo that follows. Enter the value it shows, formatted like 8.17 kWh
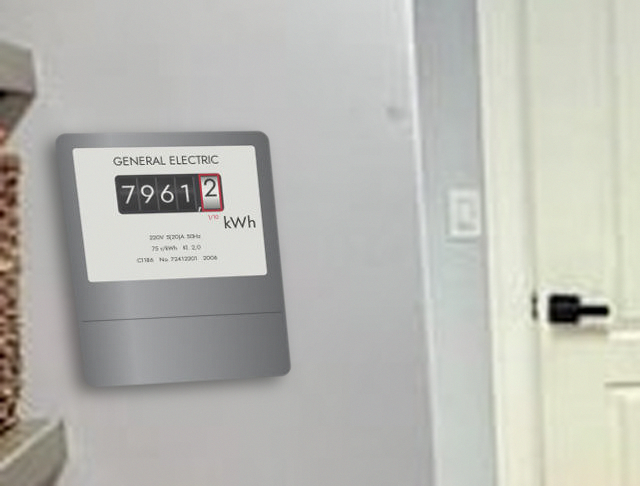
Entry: 7961.2 kWh
